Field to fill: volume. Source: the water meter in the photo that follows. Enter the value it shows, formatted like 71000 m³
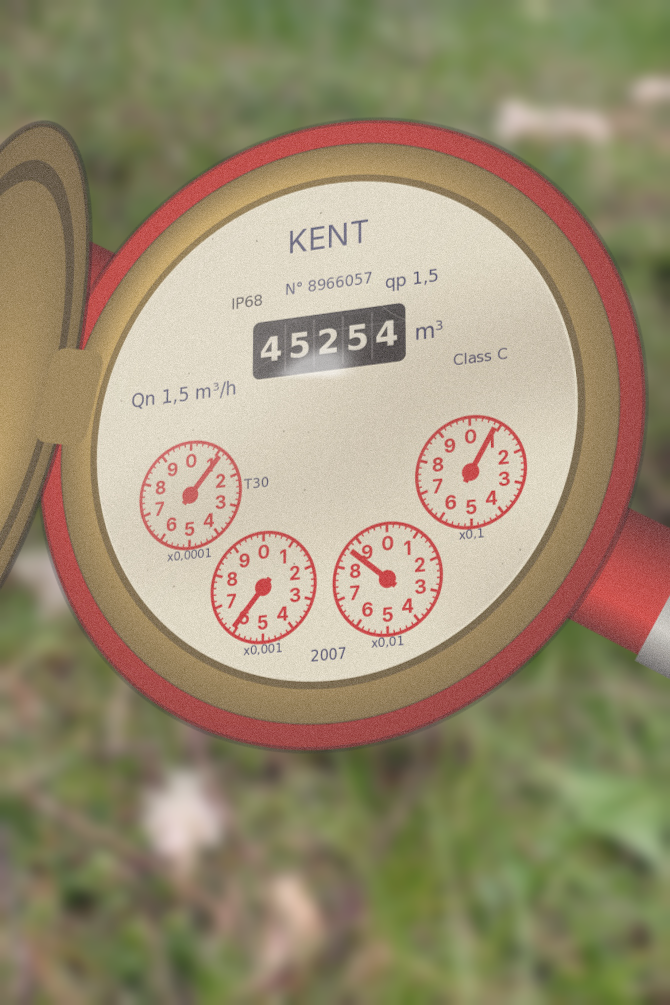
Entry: 45254.0861 m³
